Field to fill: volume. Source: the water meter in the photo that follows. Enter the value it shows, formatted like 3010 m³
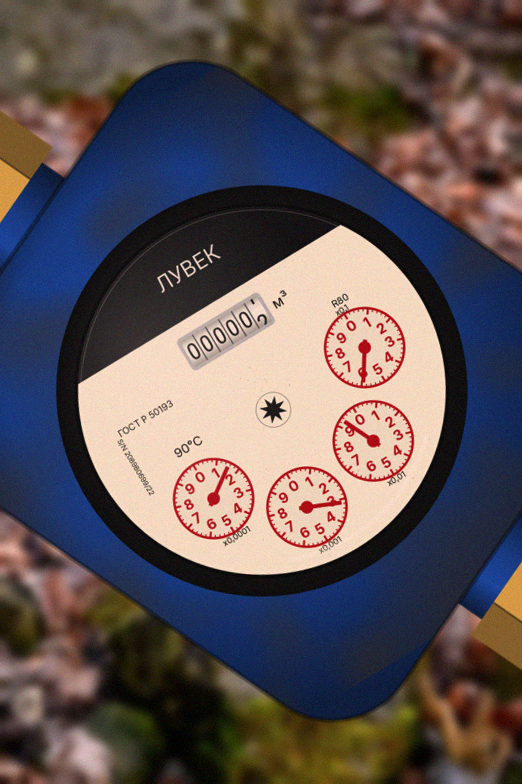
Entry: 1.5931 m³
